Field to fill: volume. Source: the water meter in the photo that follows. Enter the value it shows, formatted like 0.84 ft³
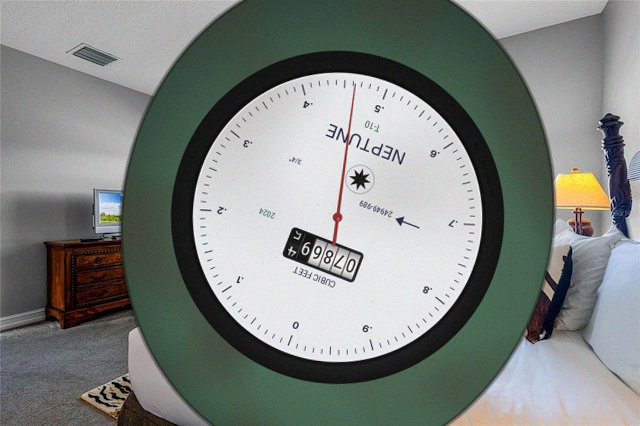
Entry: 78694.46 ft³
